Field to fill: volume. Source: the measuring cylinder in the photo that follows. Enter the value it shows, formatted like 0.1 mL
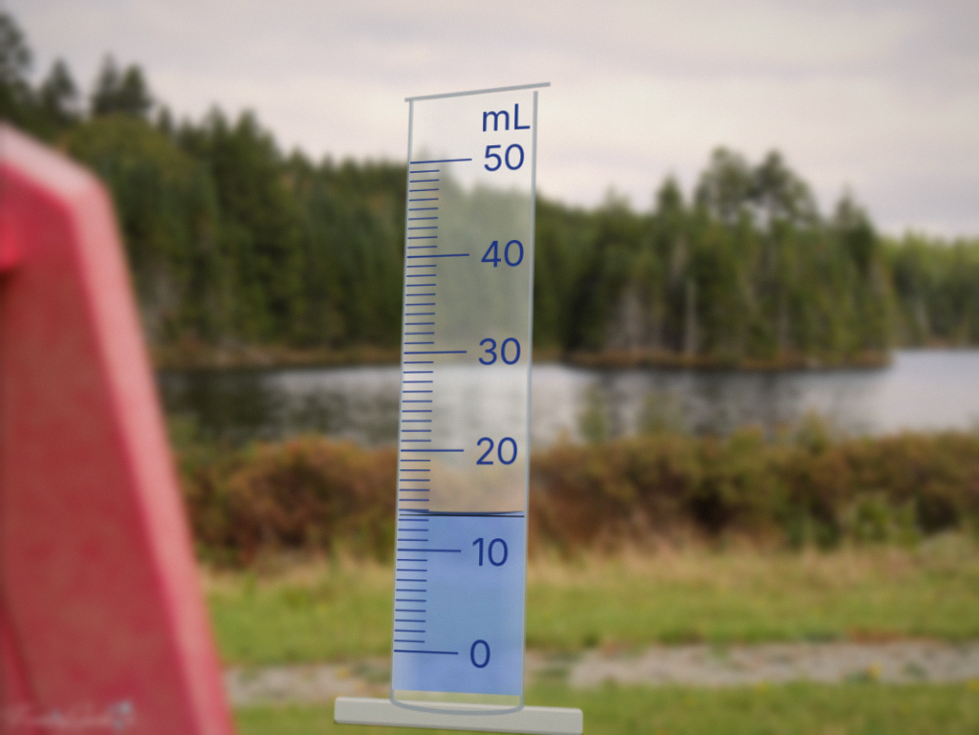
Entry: 13.5 mL
